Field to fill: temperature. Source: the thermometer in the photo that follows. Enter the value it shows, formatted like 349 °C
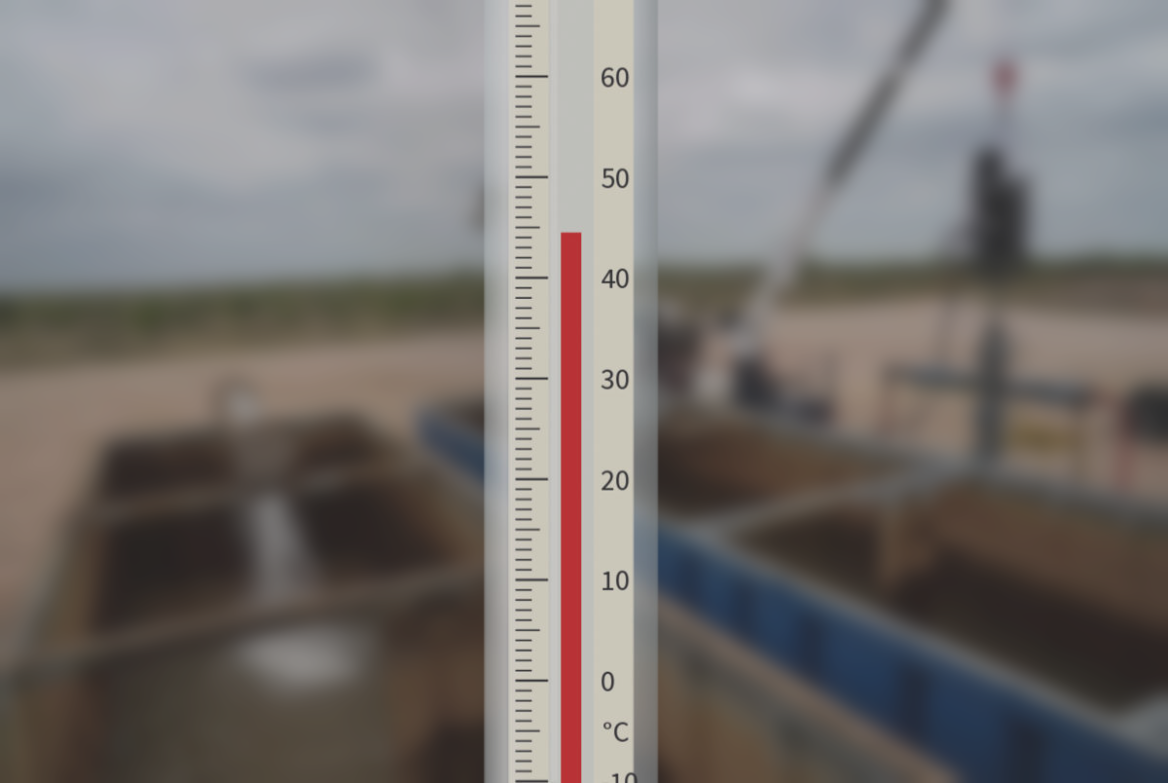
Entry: 44.5 °C
